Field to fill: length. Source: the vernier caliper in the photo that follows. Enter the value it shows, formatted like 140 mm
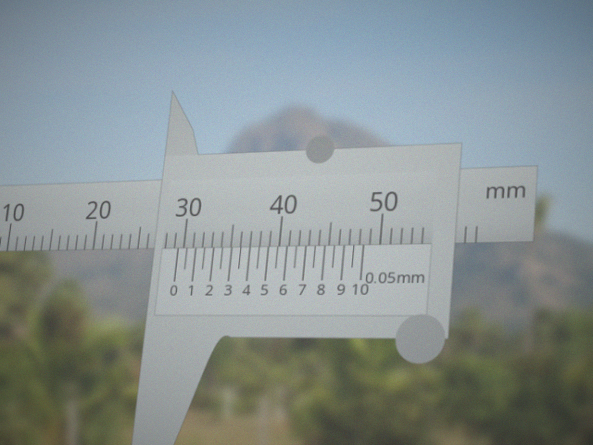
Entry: 29.4 mm
